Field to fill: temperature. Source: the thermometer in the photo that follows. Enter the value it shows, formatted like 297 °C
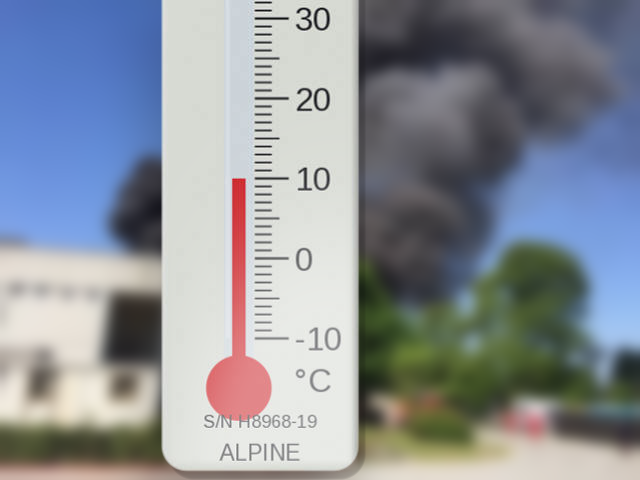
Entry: 10 °C
